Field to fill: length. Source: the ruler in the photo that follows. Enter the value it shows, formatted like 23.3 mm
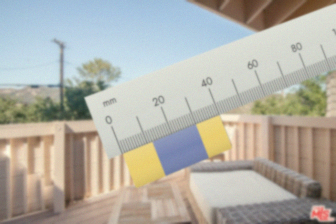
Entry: 40 mm
